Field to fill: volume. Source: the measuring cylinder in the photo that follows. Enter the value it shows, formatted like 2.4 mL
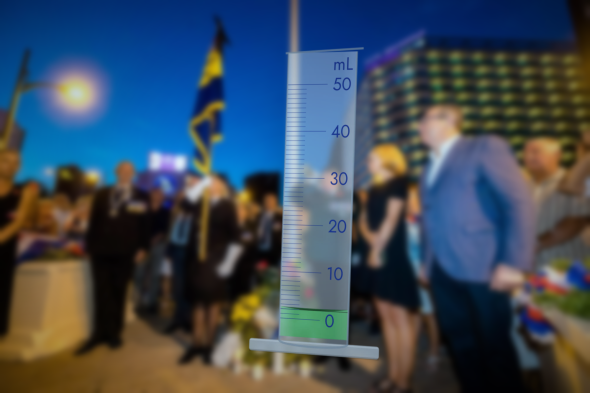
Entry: 2 mL
